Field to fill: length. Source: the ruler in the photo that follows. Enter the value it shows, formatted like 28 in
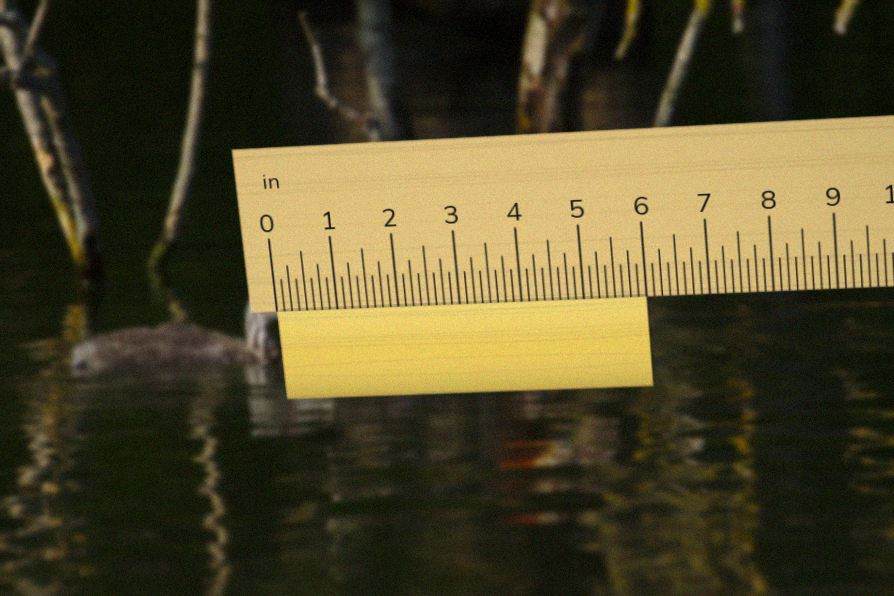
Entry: 6 in
